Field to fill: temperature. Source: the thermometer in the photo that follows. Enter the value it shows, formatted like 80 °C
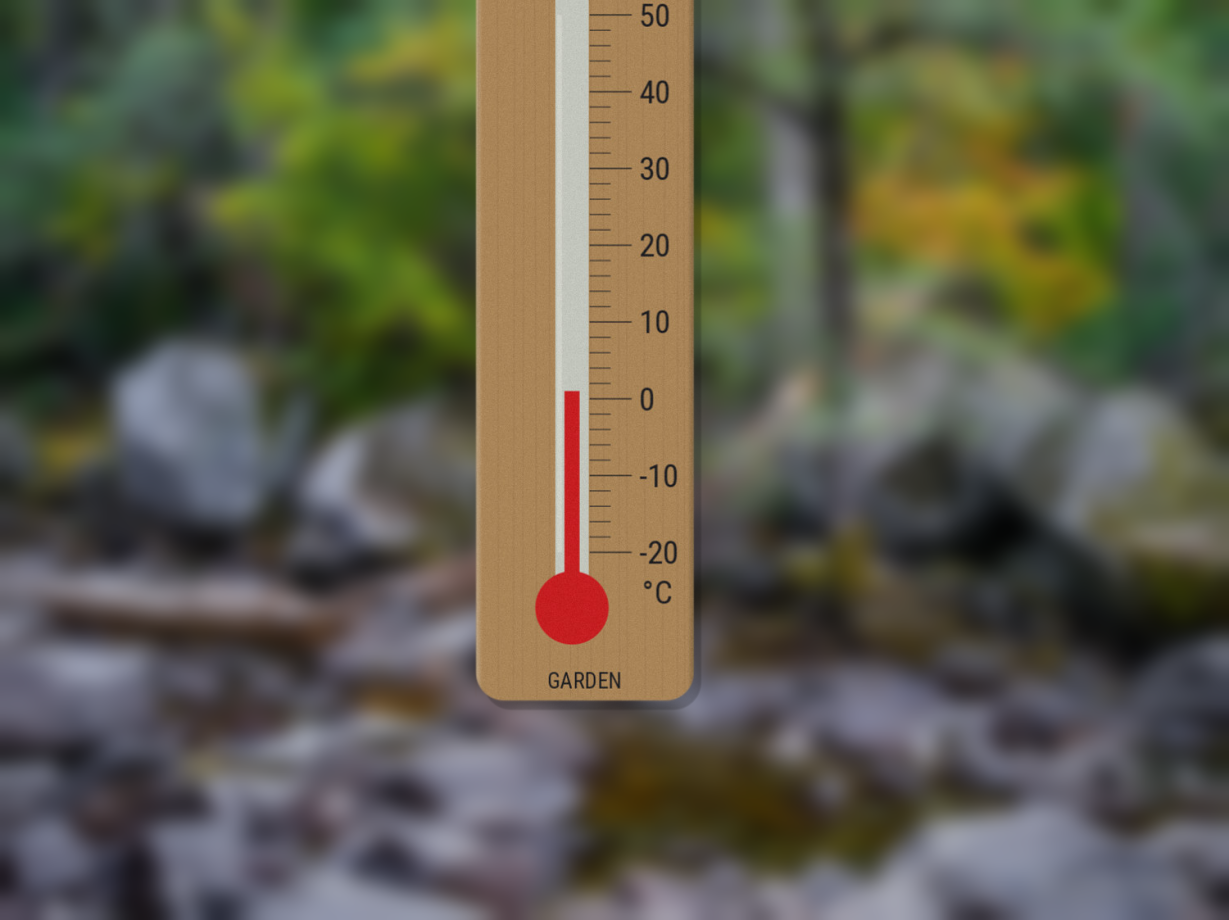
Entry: 1 °C
